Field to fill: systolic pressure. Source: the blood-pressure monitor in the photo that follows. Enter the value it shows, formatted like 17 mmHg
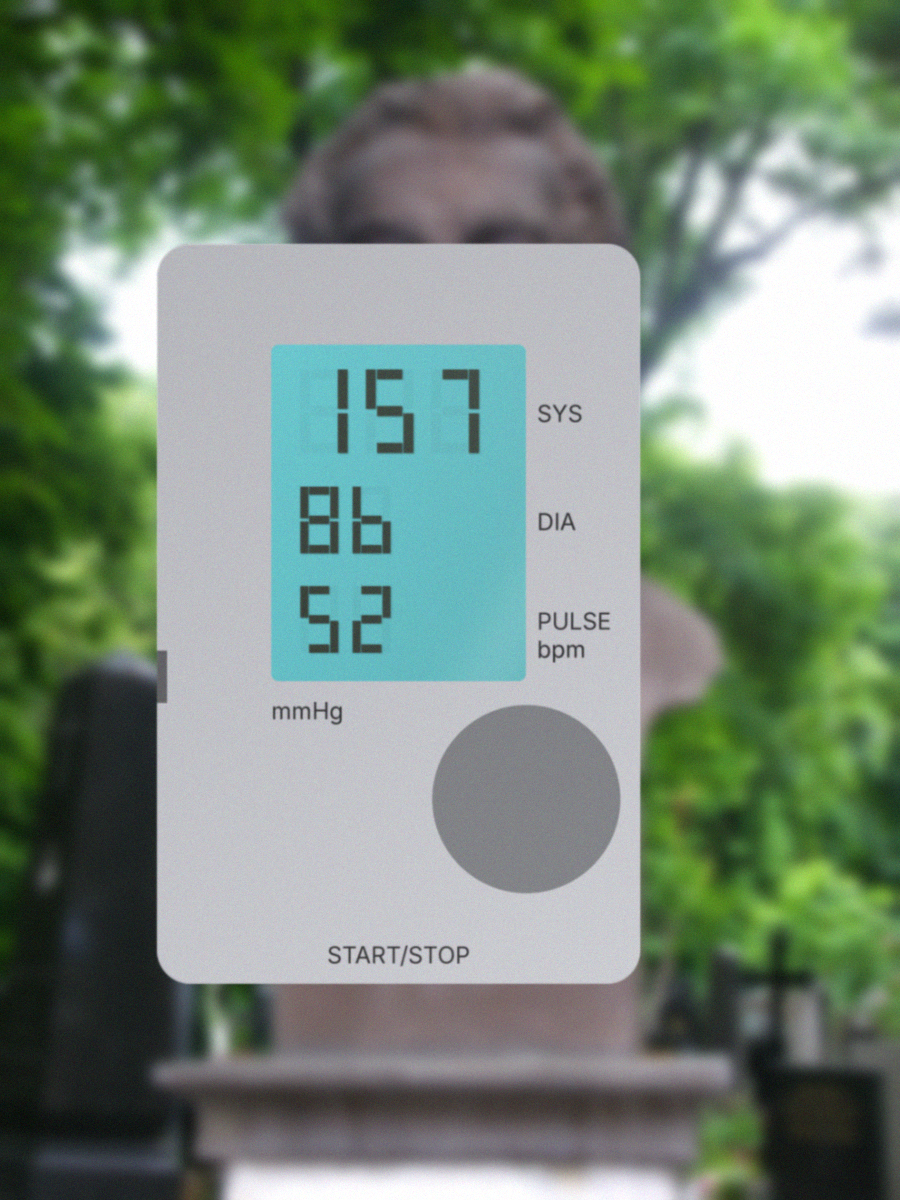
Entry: 157 mmHg
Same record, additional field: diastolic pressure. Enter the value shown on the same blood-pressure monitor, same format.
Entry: 86 mmHg
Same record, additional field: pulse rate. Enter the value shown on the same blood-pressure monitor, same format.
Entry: 52 bpm
